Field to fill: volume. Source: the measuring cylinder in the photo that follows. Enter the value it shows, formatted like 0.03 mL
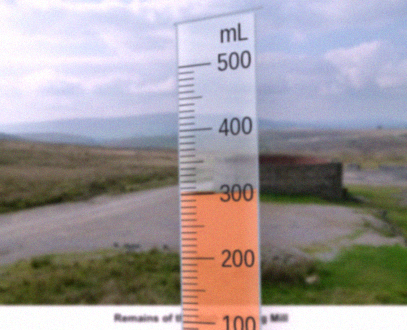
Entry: 300 mL
